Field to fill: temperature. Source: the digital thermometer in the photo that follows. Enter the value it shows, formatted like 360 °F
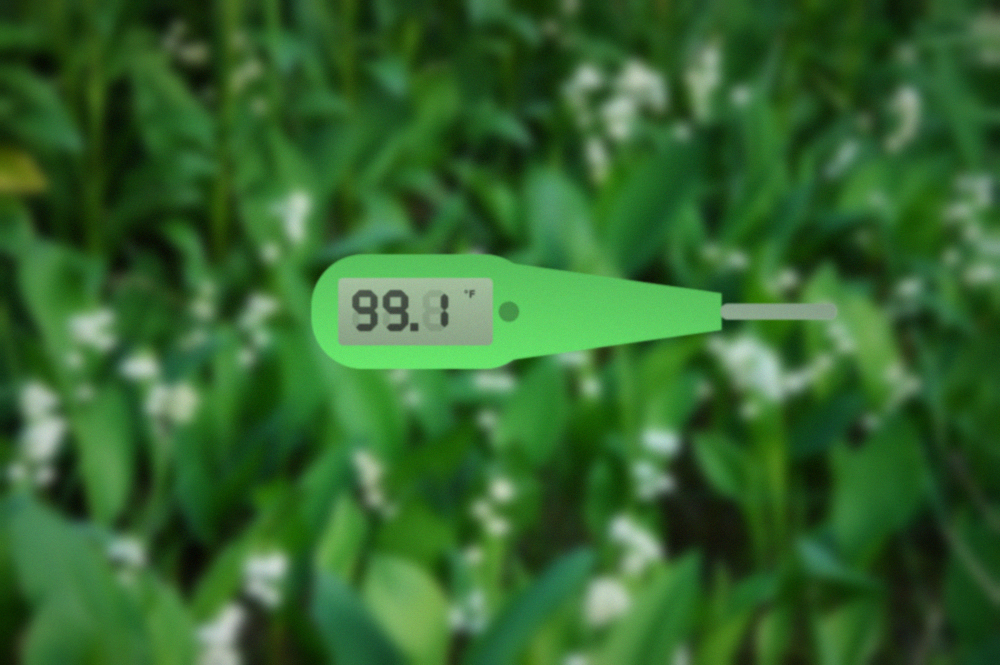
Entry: 99.1 °F
